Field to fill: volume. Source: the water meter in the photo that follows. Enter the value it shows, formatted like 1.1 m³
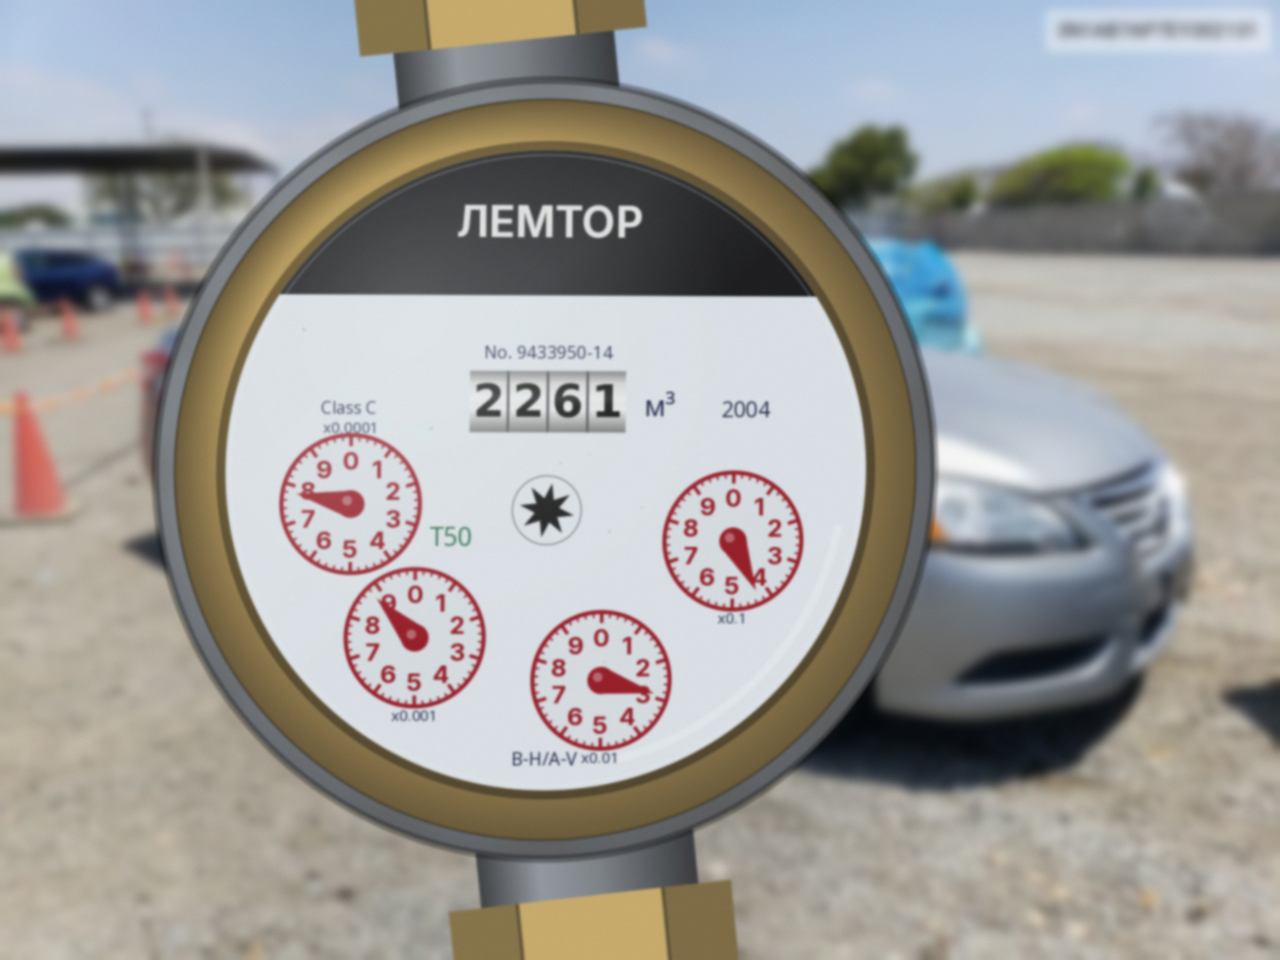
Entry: 2261.4287 m³
